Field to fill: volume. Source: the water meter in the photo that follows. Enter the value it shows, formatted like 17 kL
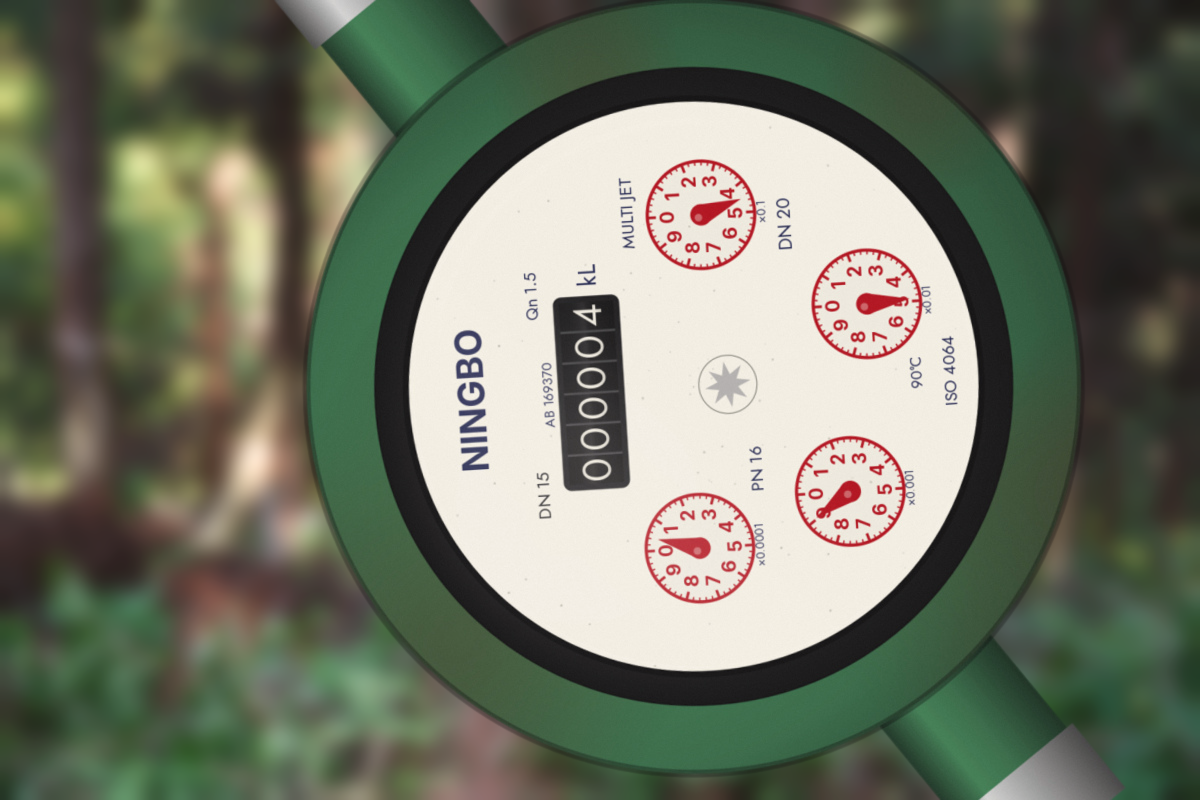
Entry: 4.4490 kL
